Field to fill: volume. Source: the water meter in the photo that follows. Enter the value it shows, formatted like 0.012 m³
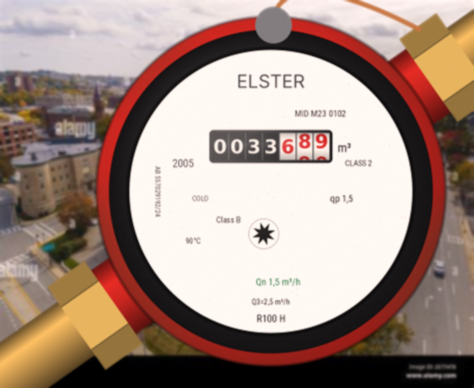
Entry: 33.689 m³
